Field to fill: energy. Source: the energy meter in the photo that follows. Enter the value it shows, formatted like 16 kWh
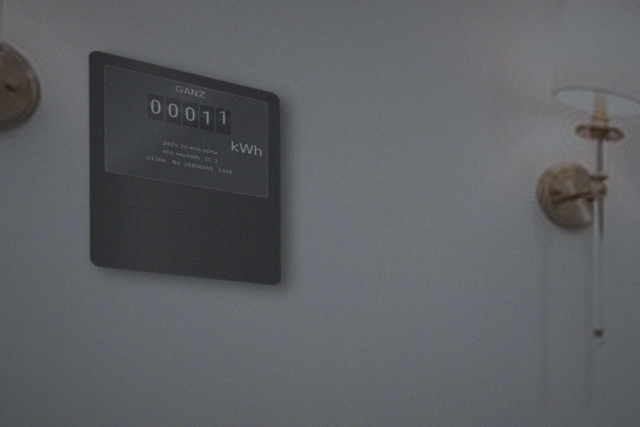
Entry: 11 kWh
